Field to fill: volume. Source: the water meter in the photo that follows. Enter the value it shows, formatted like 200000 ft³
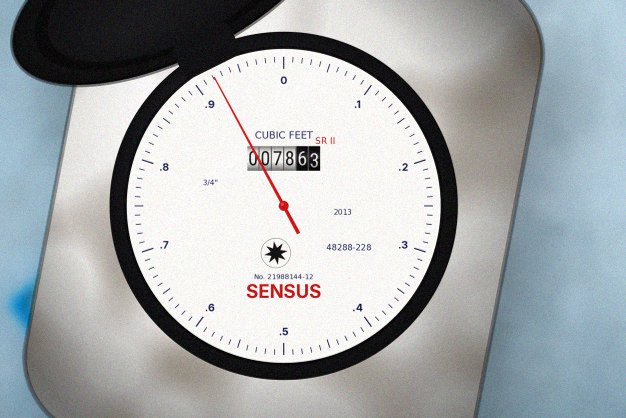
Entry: 7862.92 ft³
